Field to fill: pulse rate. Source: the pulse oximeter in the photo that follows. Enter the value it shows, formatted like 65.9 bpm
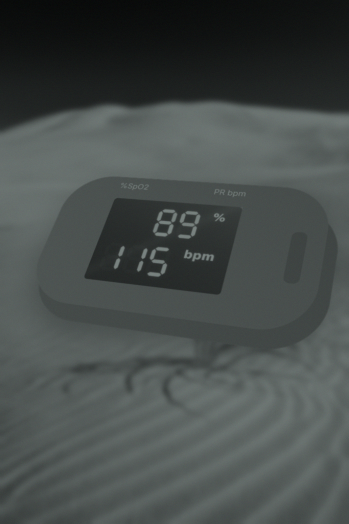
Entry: 115 bpm
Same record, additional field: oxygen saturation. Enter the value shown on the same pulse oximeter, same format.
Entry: 89 %
